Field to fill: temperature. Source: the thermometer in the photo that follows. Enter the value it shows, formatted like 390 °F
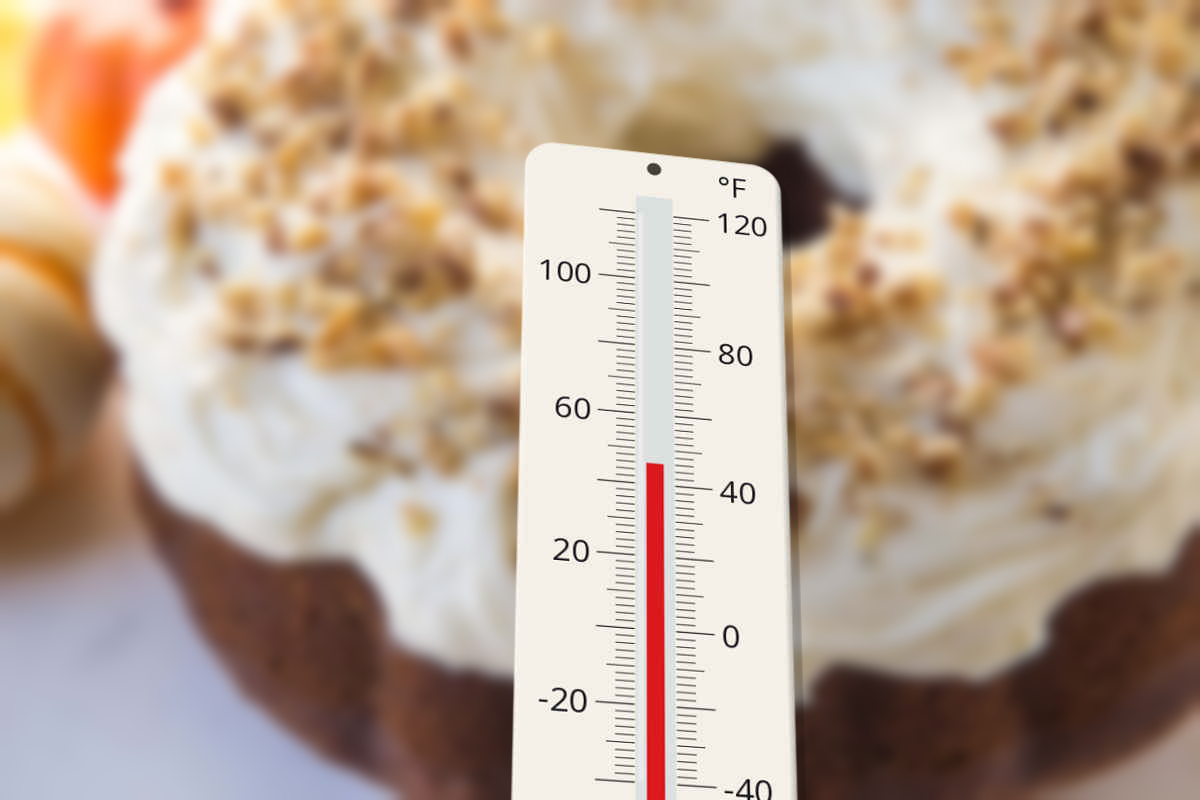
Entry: 46 °F
